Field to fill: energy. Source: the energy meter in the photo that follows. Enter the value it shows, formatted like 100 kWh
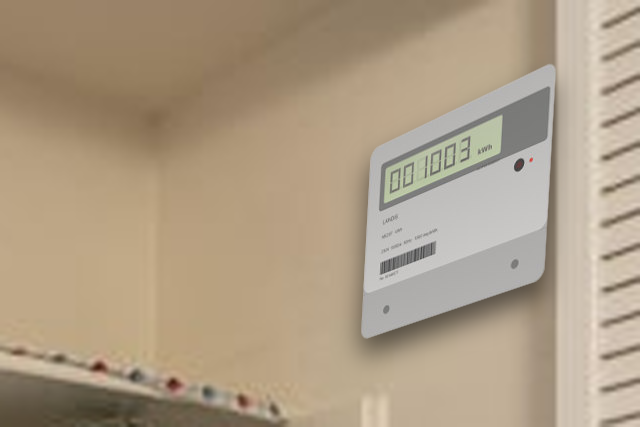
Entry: 1003 kWh
